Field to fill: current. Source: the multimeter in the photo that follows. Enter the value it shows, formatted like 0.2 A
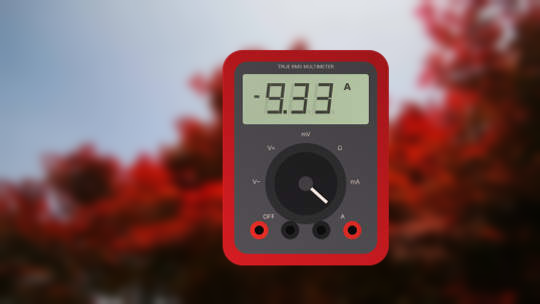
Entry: -9.33 A
